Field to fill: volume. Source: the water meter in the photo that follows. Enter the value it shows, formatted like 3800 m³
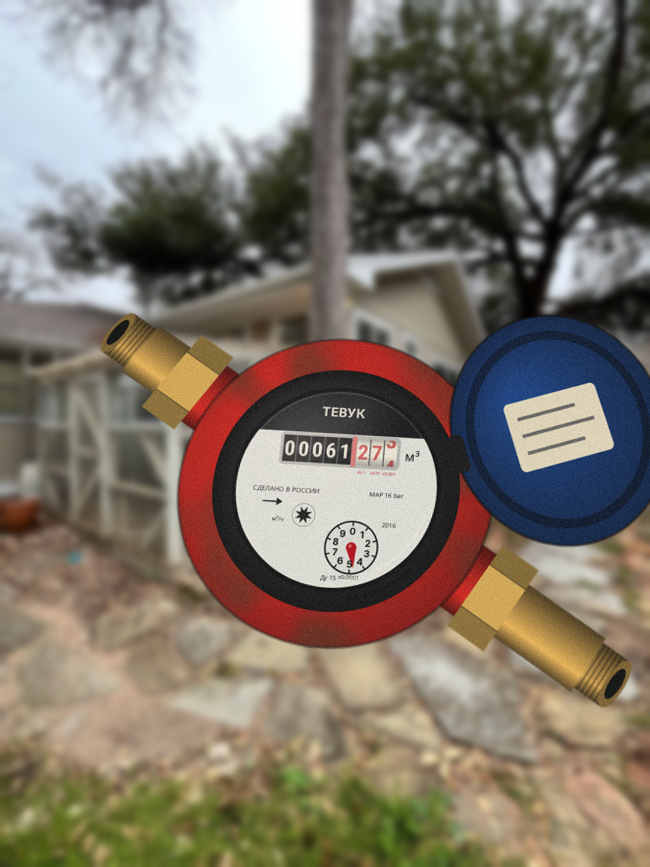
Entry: 61.2734 m³
